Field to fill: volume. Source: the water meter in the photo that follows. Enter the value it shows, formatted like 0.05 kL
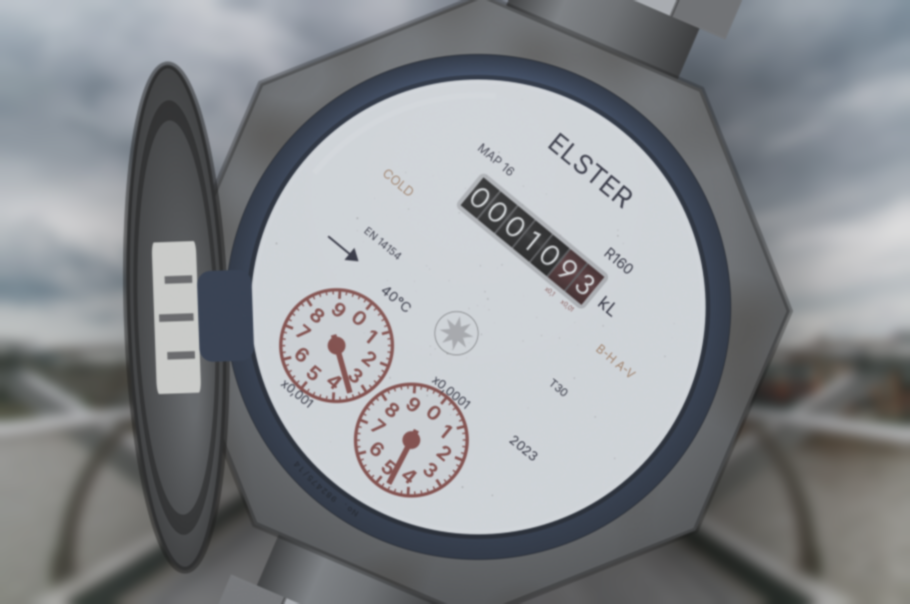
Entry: 10.9334 kL
